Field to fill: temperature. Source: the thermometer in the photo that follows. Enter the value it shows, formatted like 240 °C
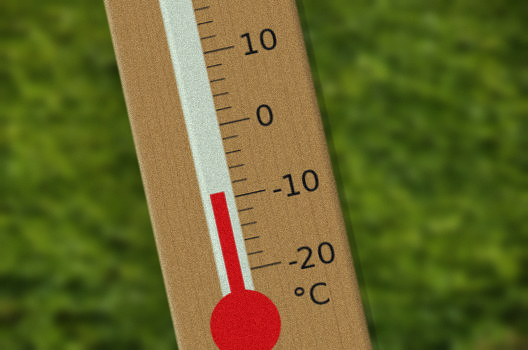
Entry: -9 °C
